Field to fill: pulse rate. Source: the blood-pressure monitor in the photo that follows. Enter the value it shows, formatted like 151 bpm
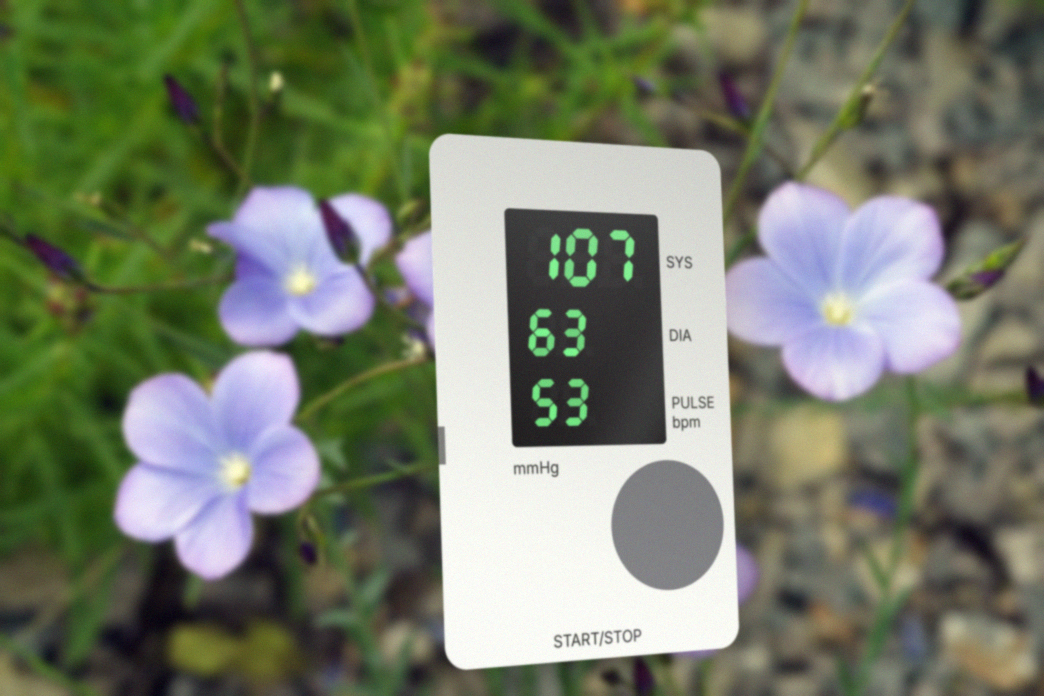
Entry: 53 bpm
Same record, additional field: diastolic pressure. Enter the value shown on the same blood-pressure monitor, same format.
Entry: 63 mmHg
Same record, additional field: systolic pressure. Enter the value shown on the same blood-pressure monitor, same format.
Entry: 107 mmHg
